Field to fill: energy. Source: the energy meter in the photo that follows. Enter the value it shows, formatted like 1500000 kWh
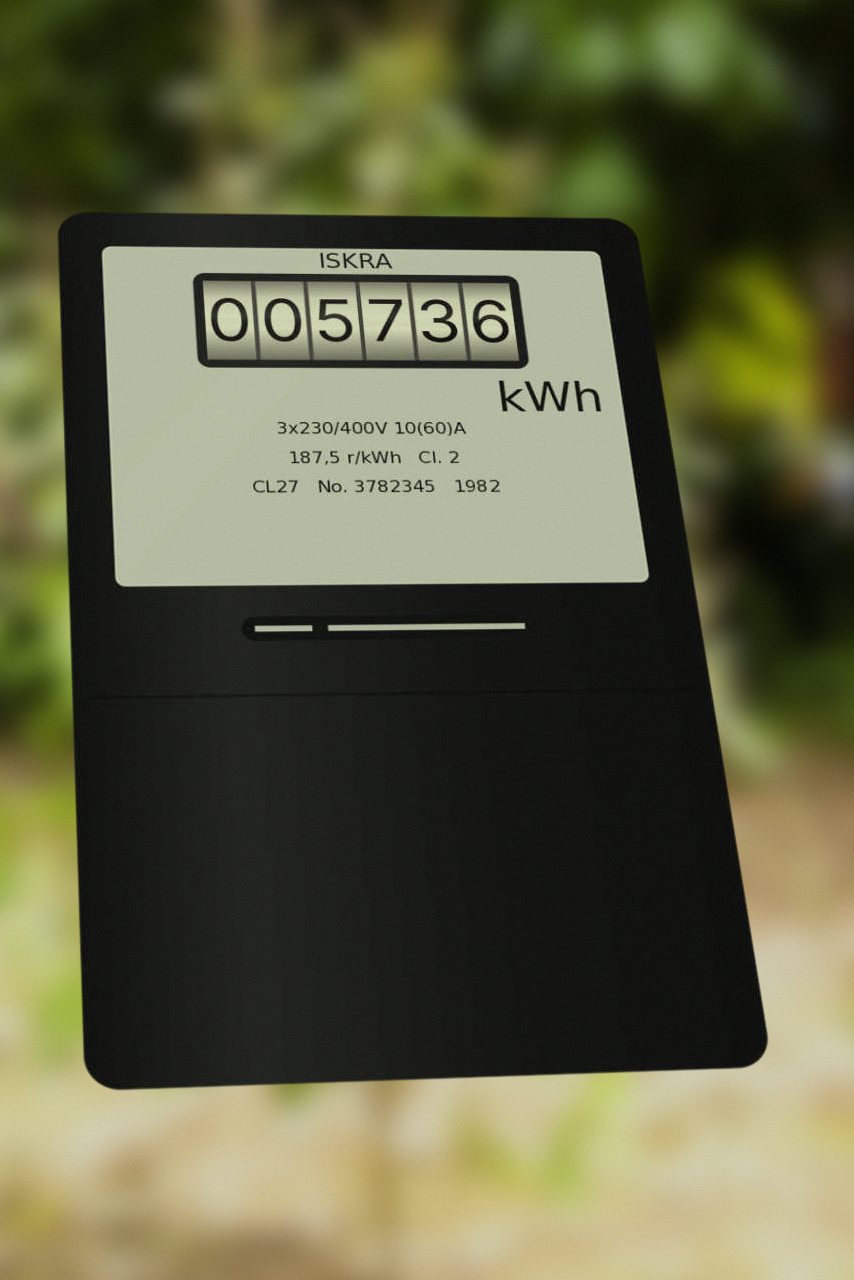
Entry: 5736 kWh
